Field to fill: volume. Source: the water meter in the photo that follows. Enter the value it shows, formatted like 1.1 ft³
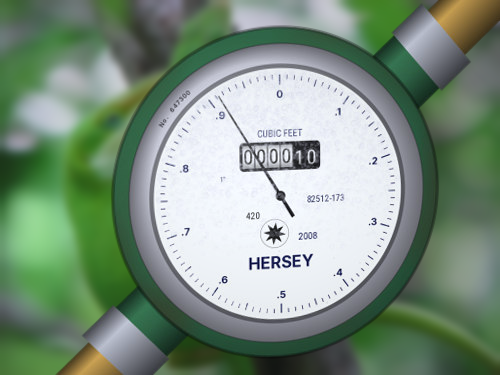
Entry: 9.91 ft³
